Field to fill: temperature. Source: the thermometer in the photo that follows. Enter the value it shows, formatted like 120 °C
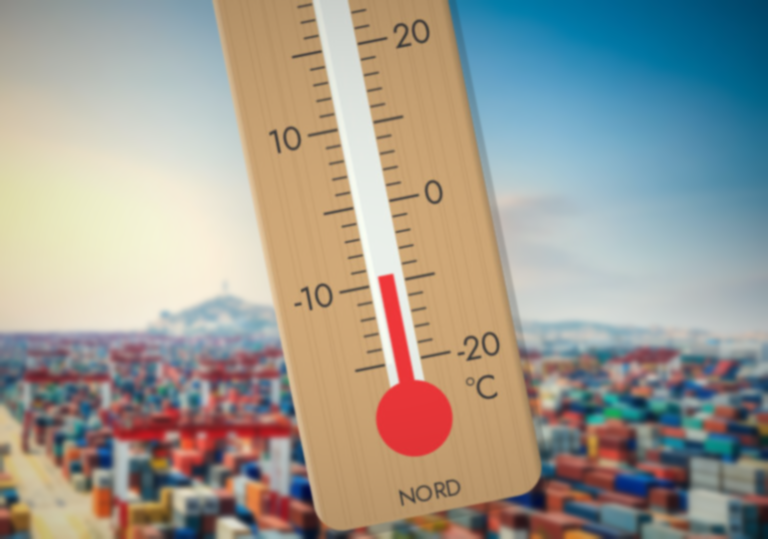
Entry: -9 °C
